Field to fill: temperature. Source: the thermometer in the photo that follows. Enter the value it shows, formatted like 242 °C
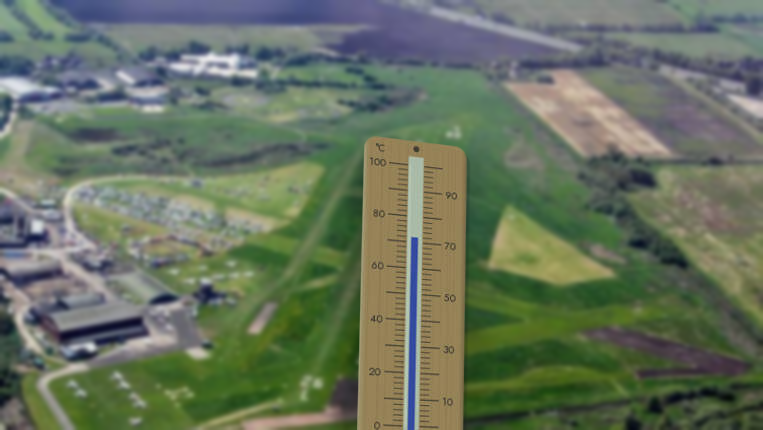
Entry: 72 °C
